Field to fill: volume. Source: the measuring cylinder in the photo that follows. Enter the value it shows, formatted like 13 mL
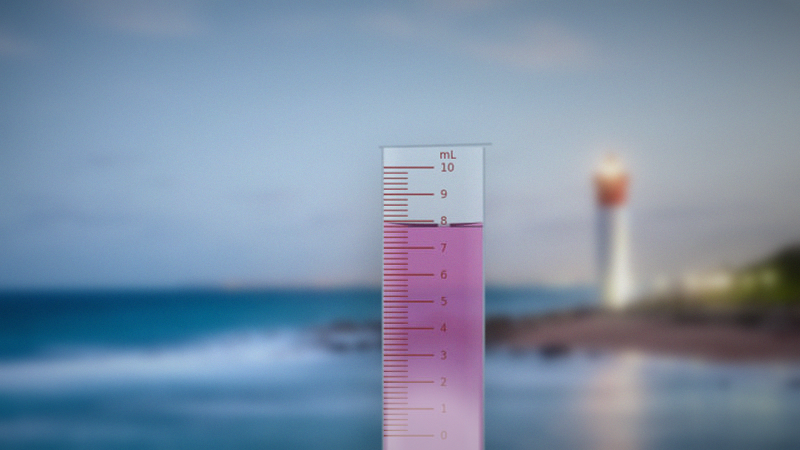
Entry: 7.8 mL
